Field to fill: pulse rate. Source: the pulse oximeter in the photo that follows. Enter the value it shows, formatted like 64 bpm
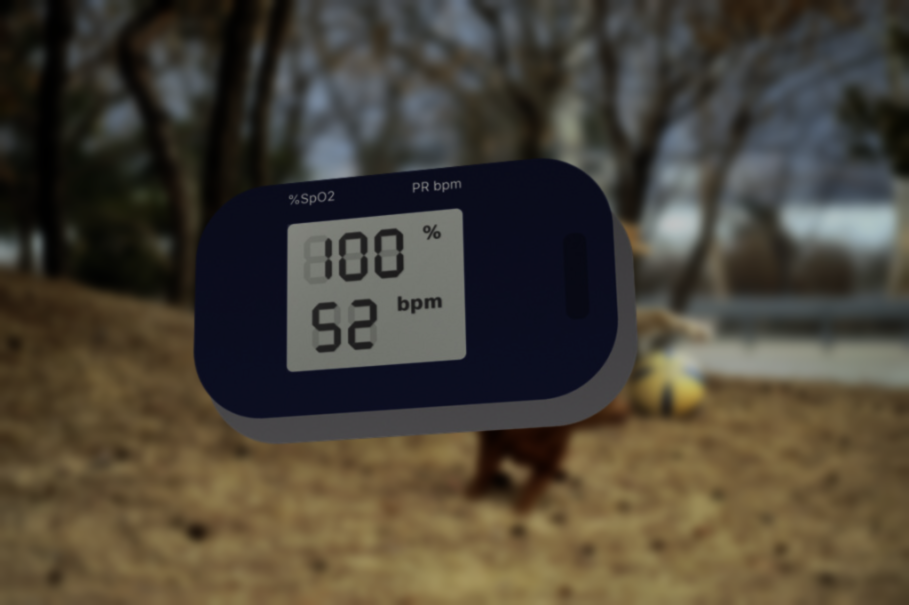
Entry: 52 bpm
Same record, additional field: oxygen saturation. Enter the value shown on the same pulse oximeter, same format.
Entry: 100 %
